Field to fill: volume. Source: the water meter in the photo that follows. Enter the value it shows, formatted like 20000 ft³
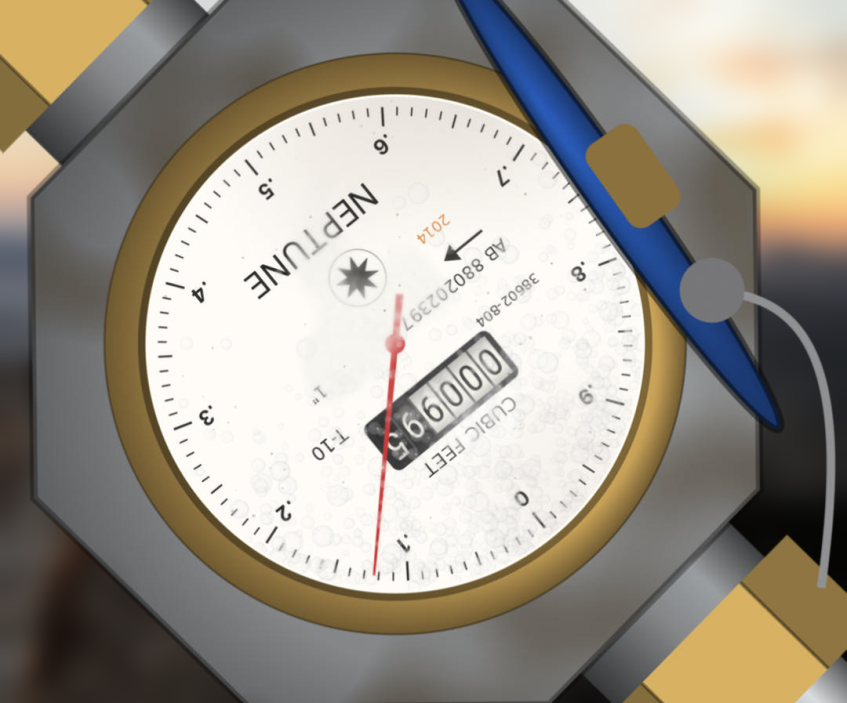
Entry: 995.12 ft³
